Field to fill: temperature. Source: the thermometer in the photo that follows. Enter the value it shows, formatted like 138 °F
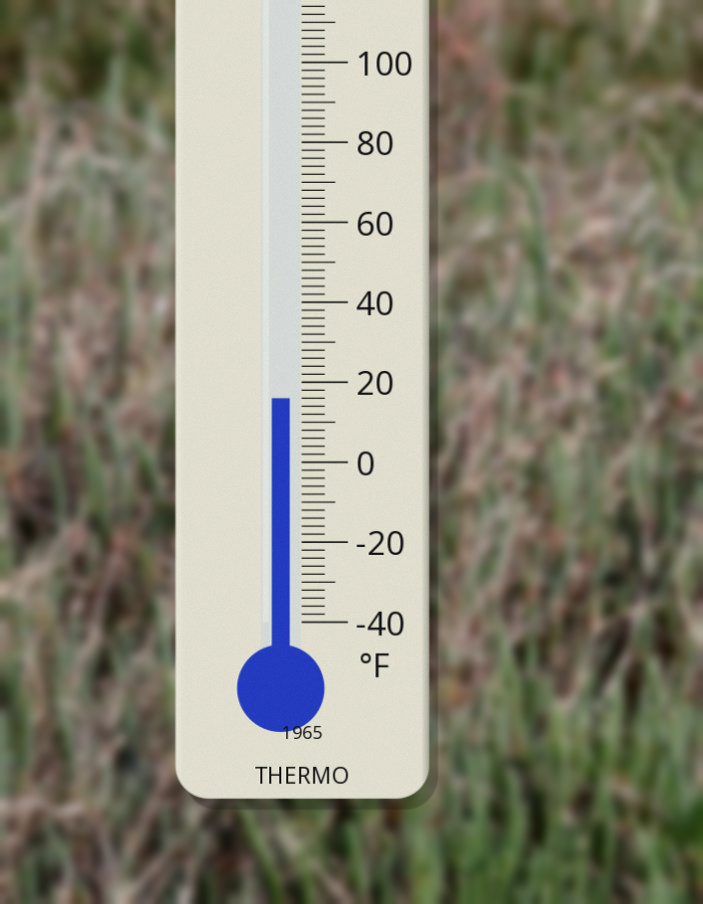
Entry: 16 °F
